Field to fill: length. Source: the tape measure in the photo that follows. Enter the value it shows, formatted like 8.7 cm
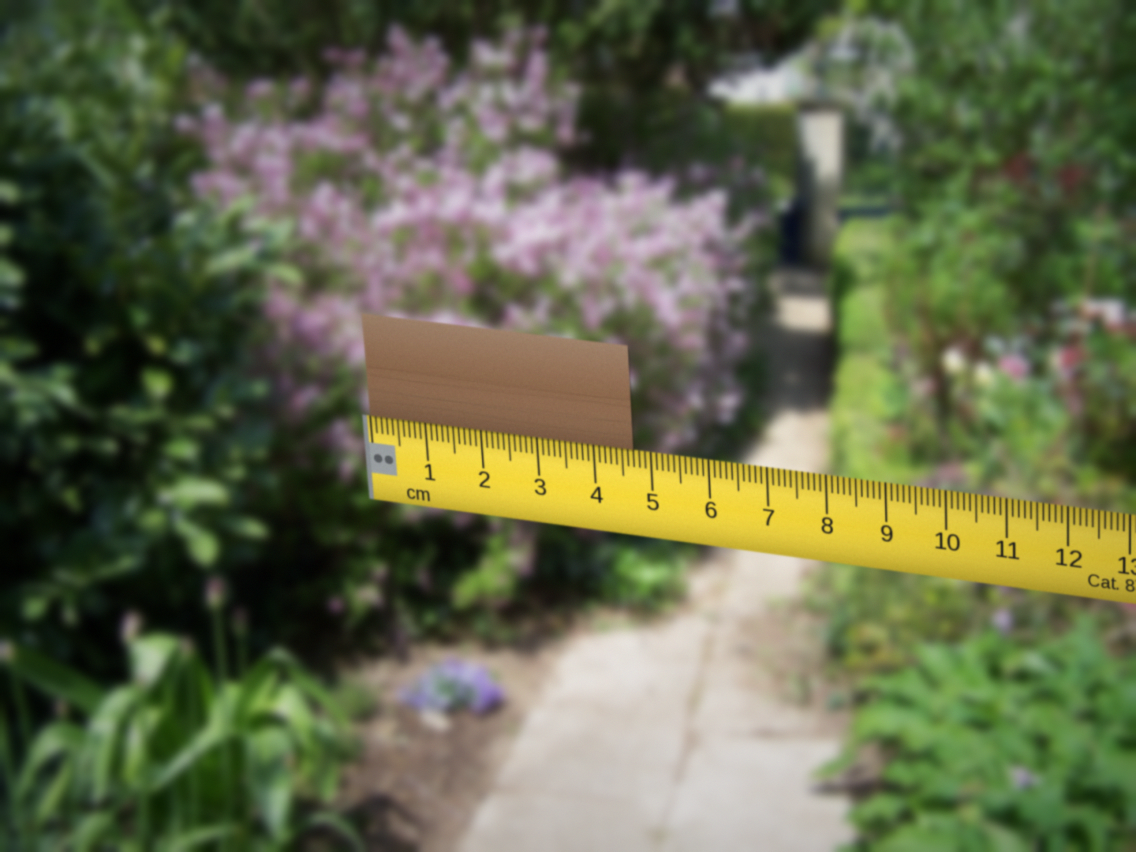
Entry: 4.7 cm
